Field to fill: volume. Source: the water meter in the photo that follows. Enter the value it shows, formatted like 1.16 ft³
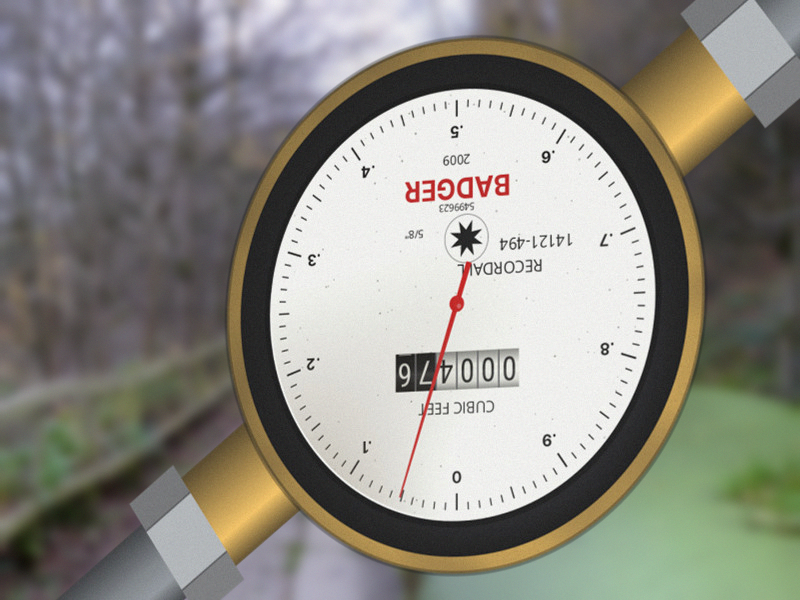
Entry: 476.05 ft³
